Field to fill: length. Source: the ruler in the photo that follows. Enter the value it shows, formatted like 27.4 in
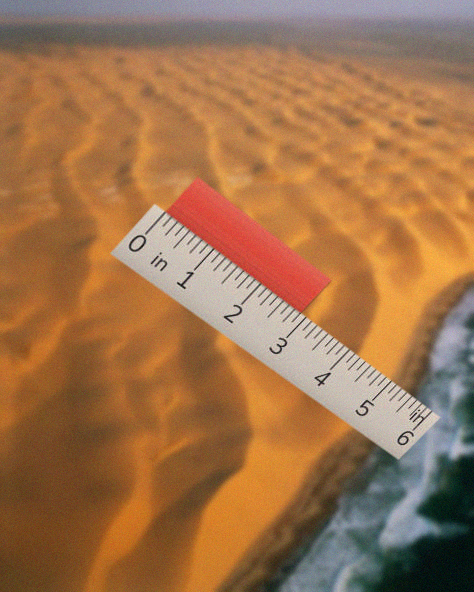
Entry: 2.875 in
